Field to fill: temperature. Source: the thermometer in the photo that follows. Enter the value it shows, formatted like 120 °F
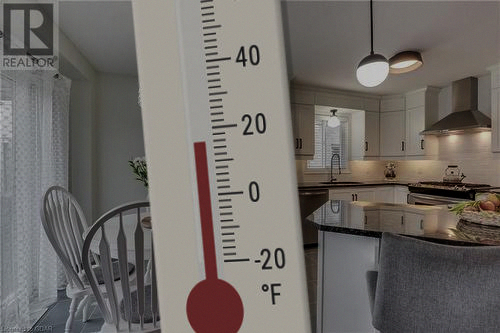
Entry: 16 °F
